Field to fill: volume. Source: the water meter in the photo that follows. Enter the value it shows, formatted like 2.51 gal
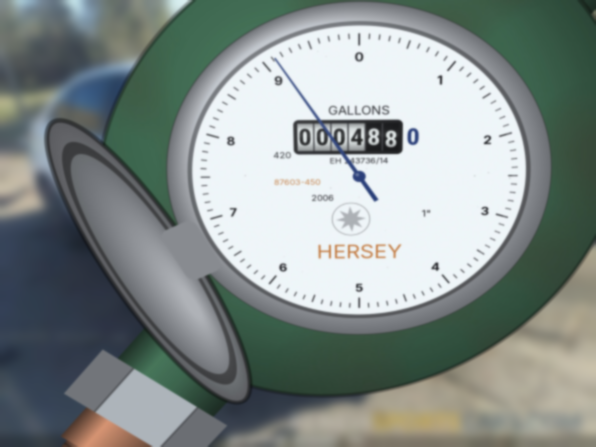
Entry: 4879.1 gal
